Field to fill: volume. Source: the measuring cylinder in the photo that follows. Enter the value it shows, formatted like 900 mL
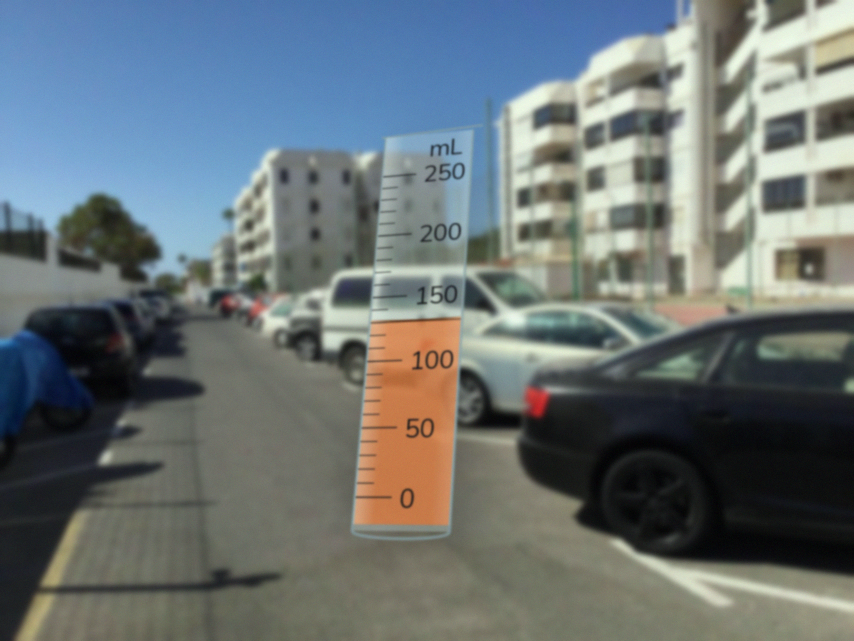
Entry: 130 mL
